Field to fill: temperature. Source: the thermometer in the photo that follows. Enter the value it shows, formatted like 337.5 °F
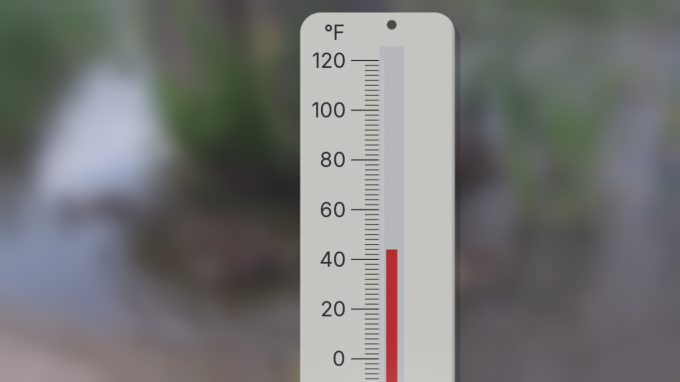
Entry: 44 °F
